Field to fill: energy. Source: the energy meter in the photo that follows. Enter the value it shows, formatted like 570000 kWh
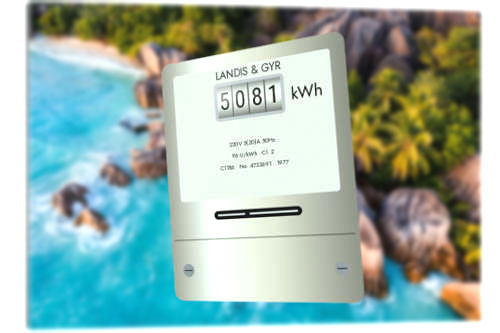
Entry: 5081 kWh
